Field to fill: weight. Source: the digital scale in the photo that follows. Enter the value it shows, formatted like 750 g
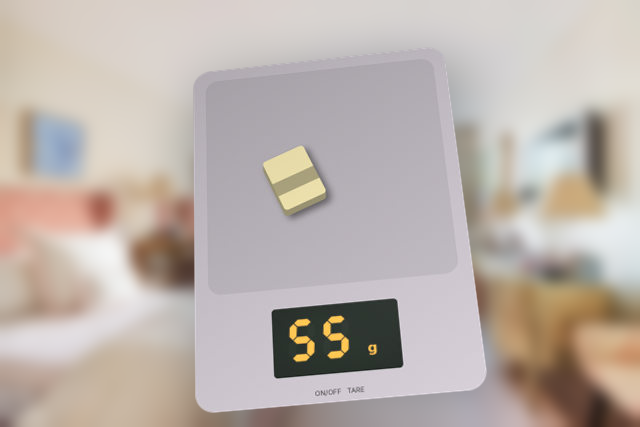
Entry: 55 g
